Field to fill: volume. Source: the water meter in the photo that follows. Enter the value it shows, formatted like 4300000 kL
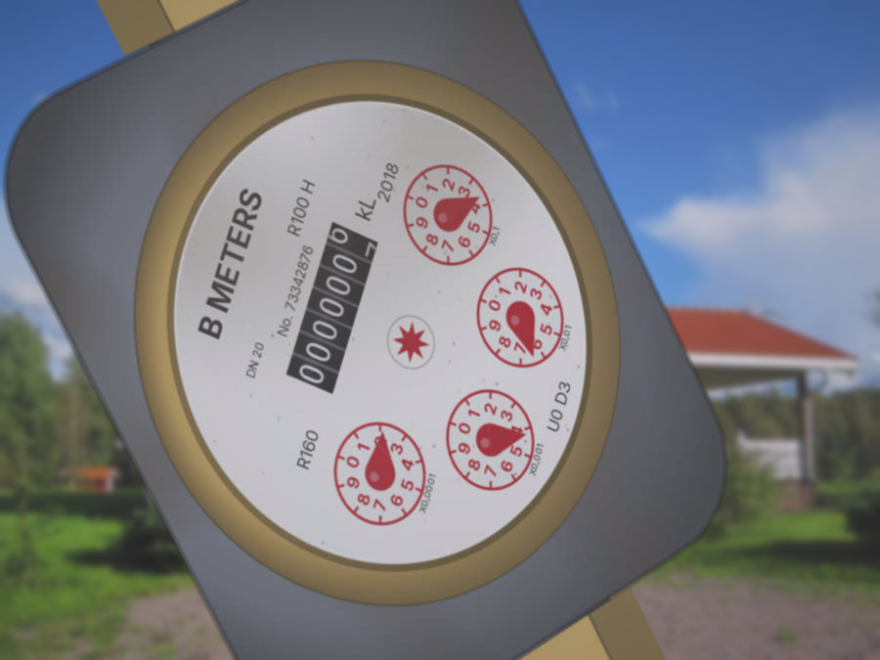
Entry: 6.3642 kL
